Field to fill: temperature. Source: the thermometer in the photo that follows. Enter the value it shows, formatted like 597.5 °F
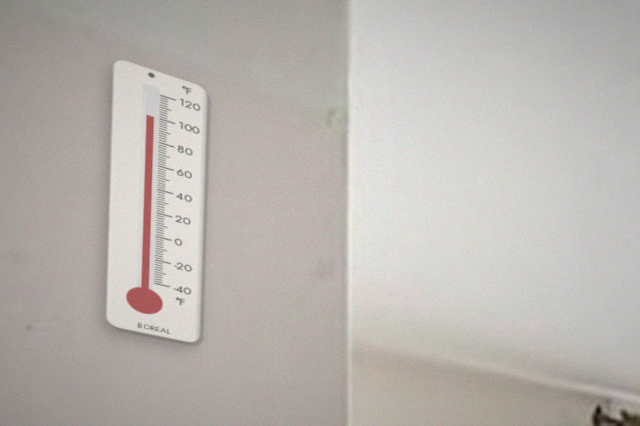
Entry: 100 °F
